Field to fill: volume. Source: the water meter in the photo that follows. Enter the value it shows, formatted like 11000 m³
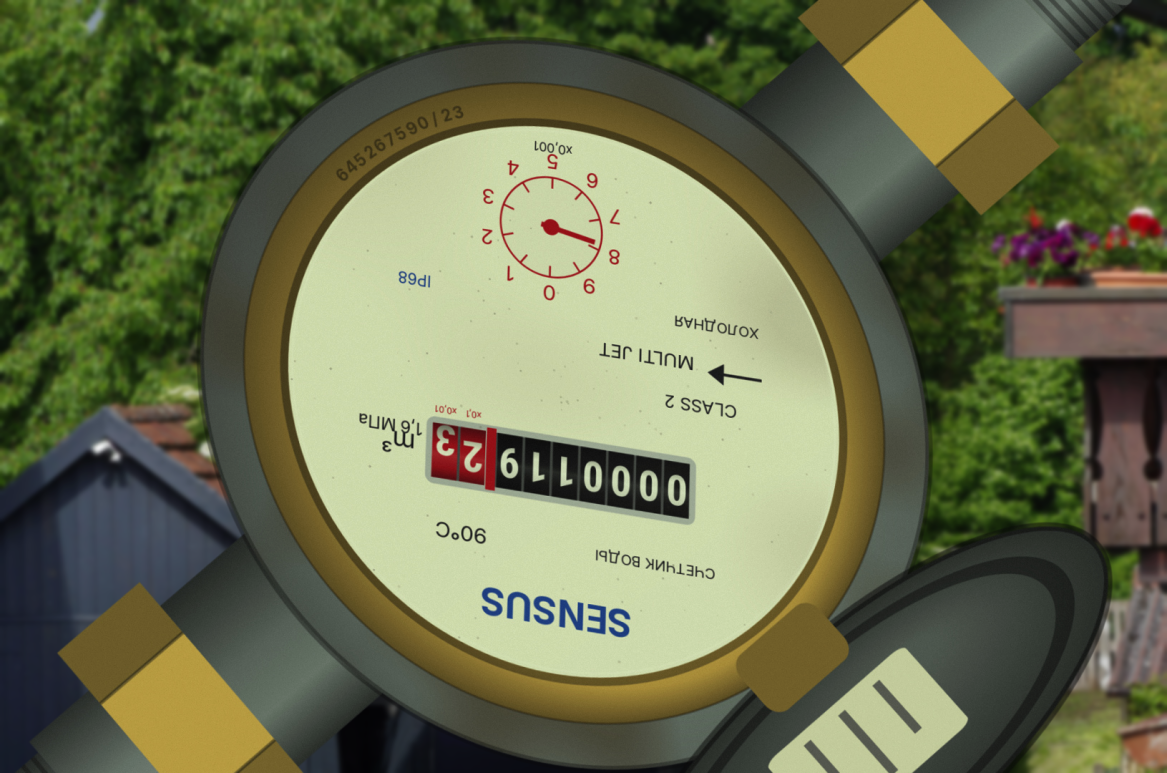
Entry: 119.227 m³
